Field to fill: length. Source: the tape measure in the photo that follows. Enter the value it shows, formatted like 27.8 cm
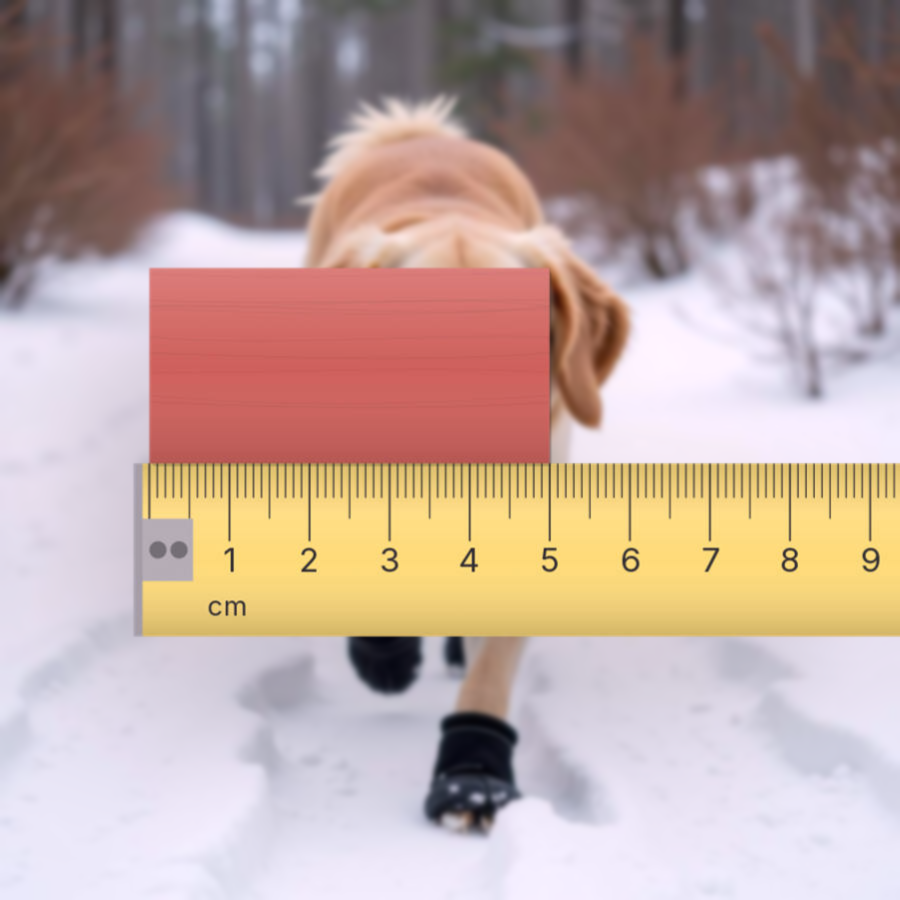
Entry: 5 cm
